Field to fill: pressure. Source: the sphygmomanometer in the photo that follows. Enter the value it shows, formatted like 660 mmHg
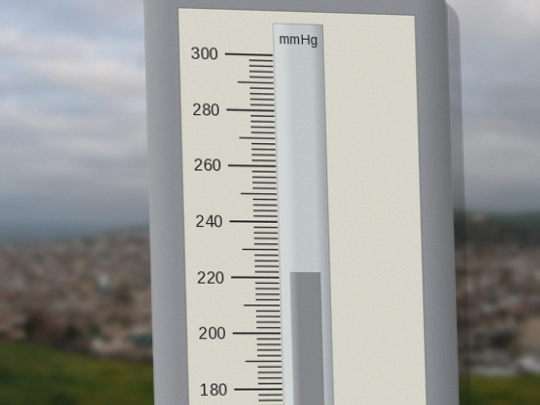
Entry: 222 mmHg
